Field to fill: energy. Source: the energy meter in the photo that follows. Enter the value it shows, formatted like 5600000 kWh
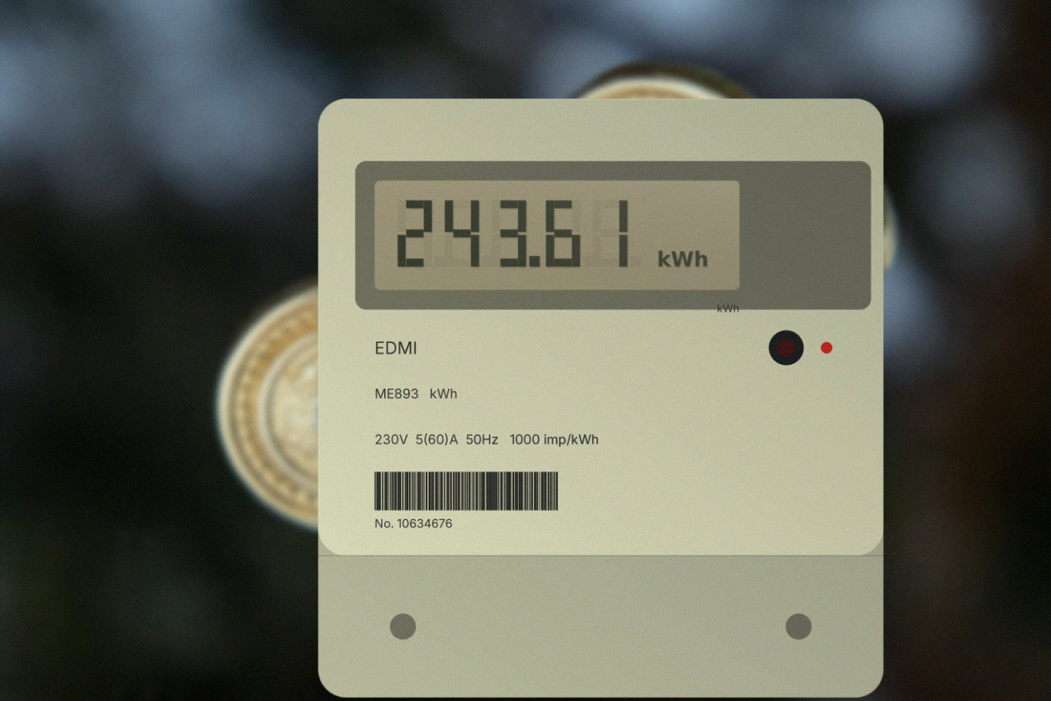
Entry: 243.61 kWh
